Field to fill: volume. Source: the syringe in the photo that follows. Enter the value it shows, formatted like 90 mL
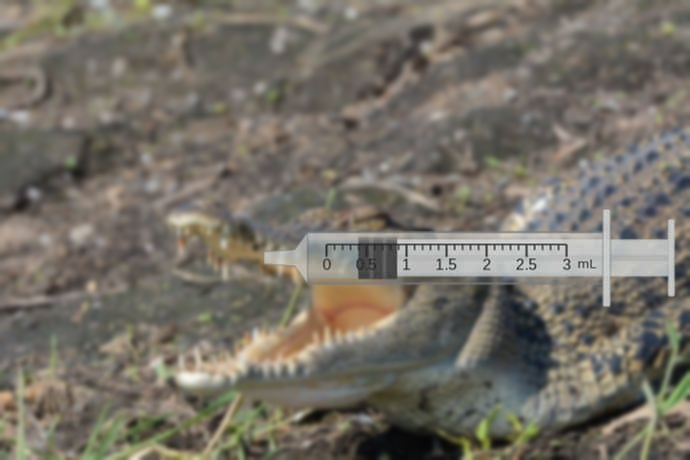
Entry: 0.4 mL
